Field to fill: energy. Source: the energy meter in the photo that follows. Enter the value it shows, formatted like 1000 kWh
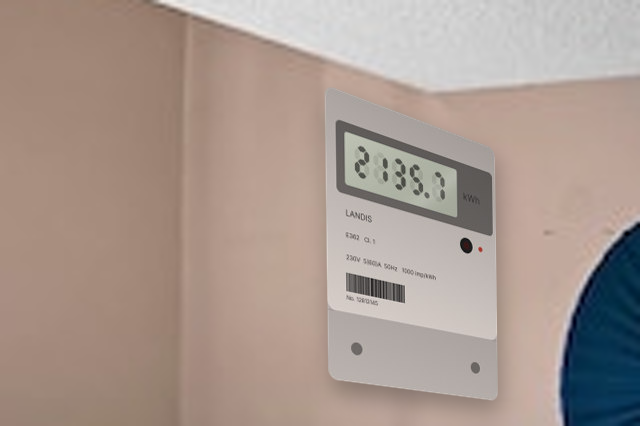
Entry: 2135.7 kWh
